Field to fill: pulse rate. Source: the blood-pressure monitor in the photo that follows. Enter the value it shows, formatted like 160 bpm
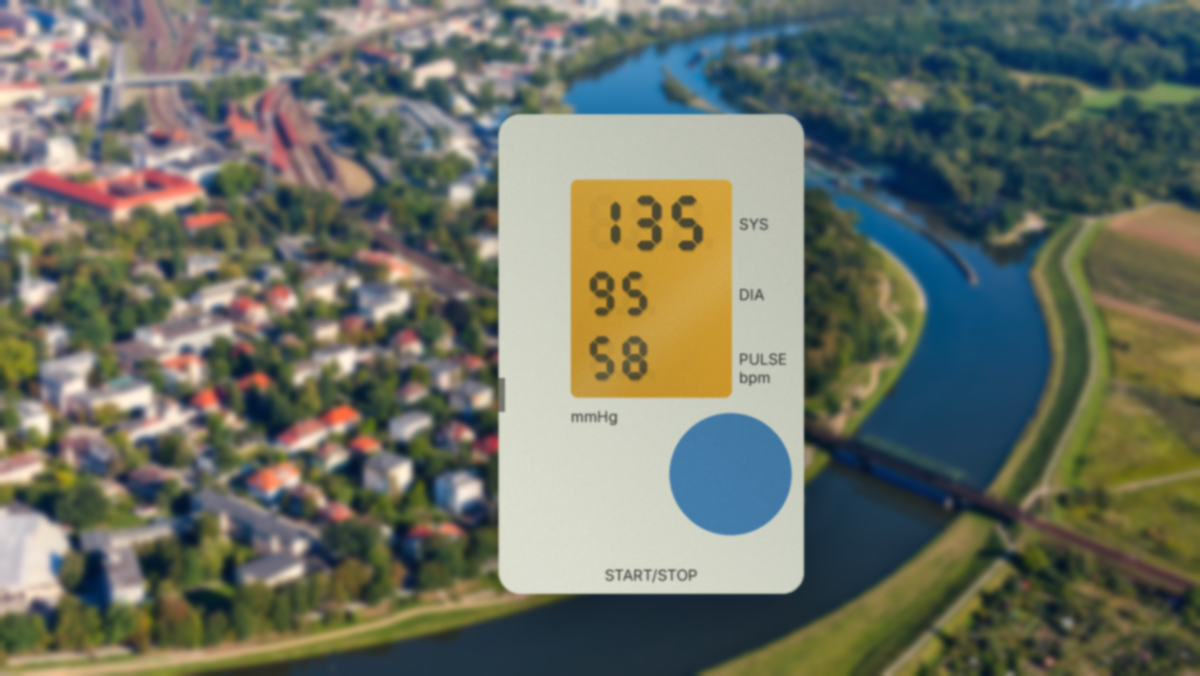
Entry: 58 bpm
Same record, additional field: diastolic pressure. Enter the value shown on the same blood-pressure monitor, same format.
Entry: 95 mmHg
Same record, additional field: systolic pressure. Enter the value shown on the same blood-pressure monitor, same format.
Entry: 135 mmHg
